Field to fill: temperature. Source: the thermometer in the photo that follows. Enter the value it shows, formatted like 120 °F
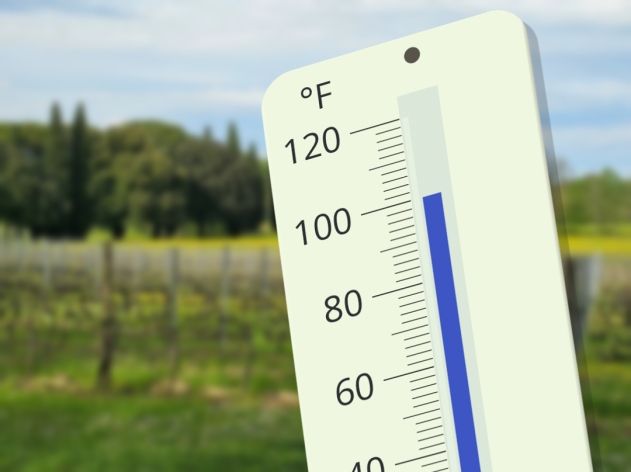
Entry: 100 °F
